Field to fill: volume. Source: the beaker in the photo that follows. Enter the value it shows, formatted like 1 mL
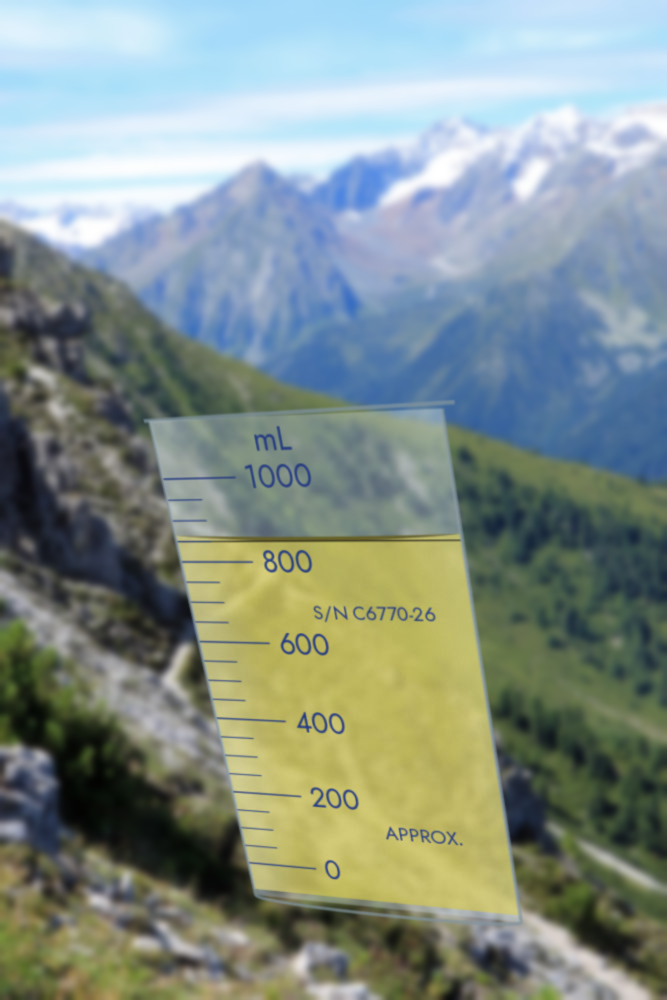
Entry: 850 mL
